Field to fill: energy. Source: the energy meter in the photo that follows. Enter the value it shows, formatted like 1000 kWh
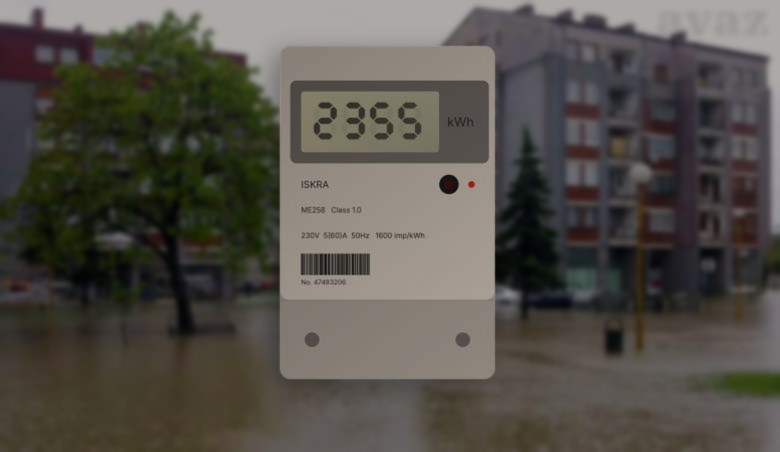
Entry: 2355 kWh
